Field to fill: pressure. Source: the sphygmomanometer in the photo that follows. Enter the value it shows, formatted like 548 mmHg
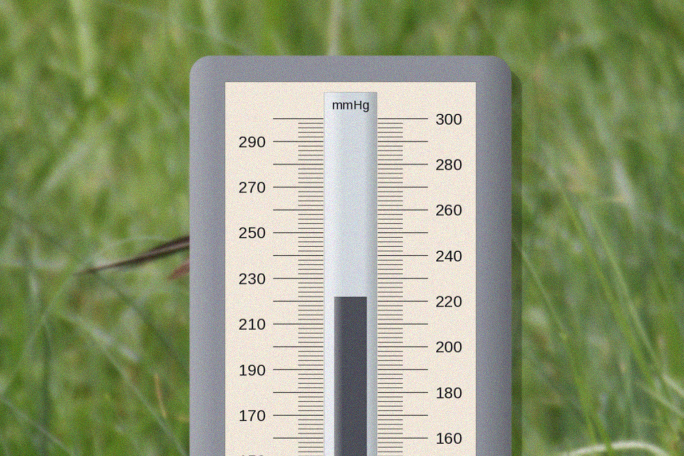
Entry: 222 mmHg
